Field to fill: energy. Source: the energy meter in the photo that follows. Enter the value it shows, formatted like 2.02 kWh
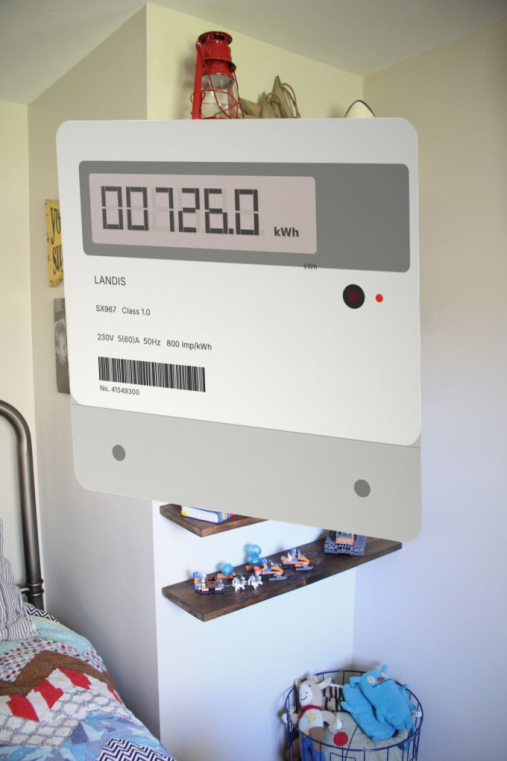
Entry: 726.0 kWh
